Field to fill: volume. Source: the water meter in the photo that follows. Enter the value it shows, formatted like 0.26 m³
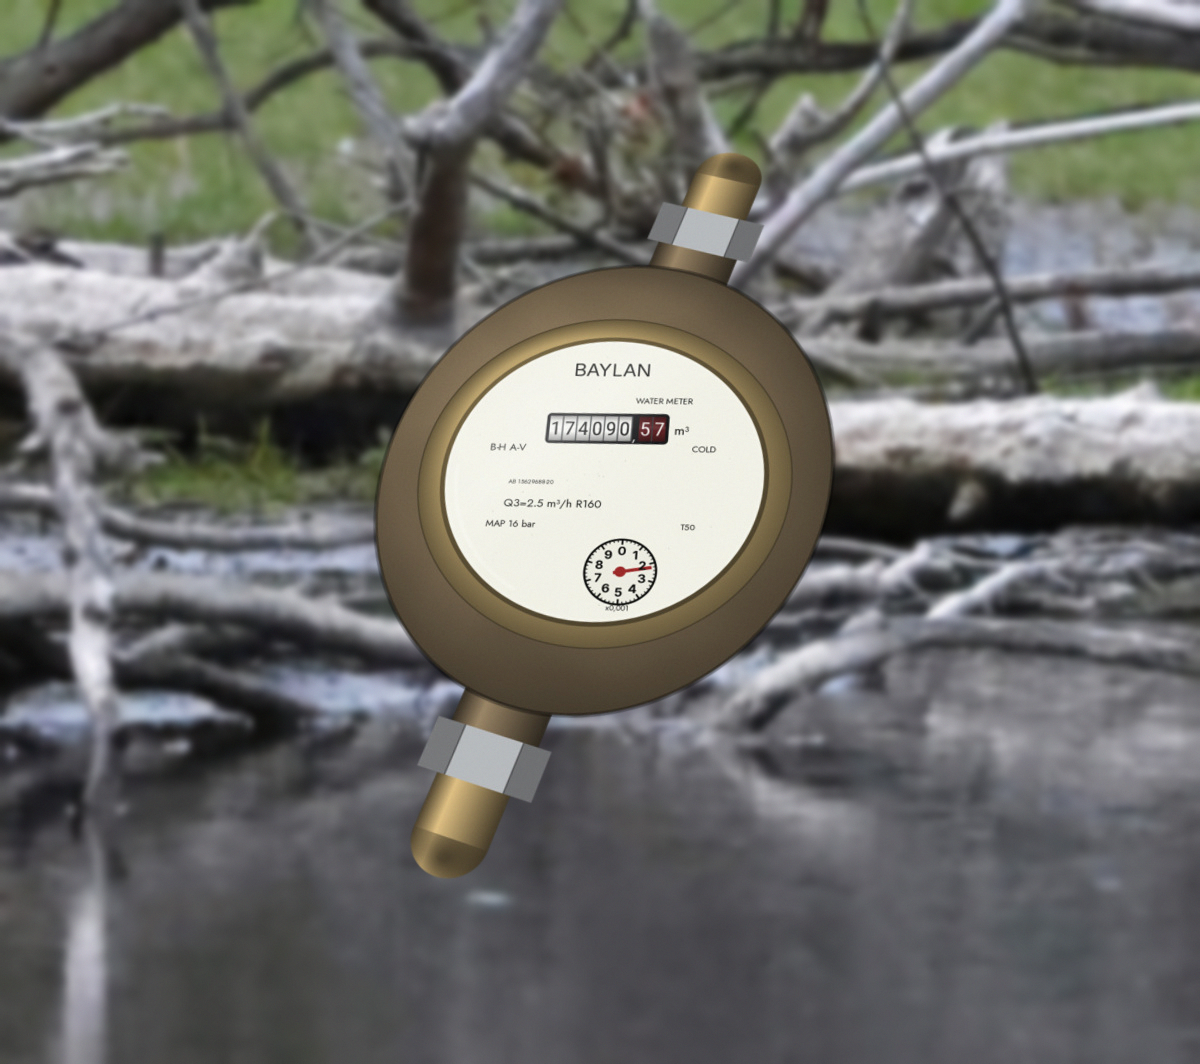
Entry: 174090.572 m³
